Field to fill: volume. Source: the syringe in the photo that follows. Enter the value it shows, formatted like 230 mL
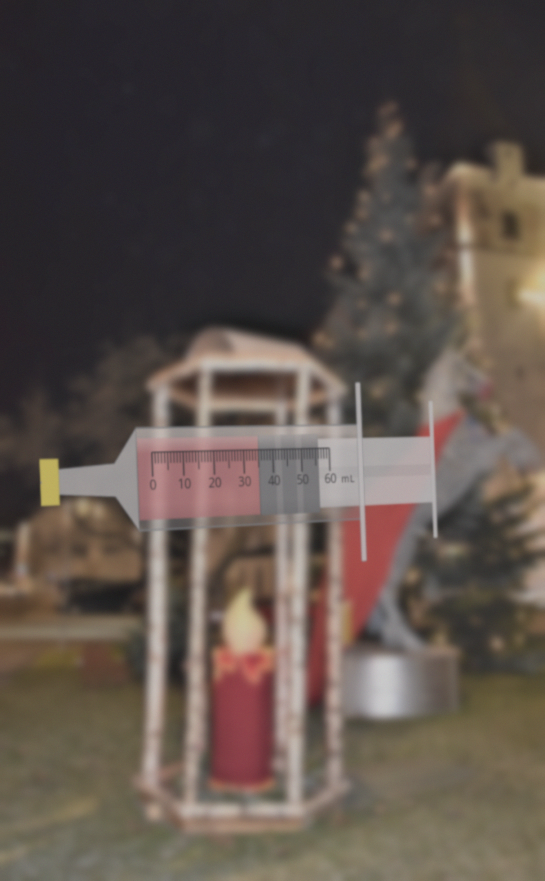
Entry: 35 mL
